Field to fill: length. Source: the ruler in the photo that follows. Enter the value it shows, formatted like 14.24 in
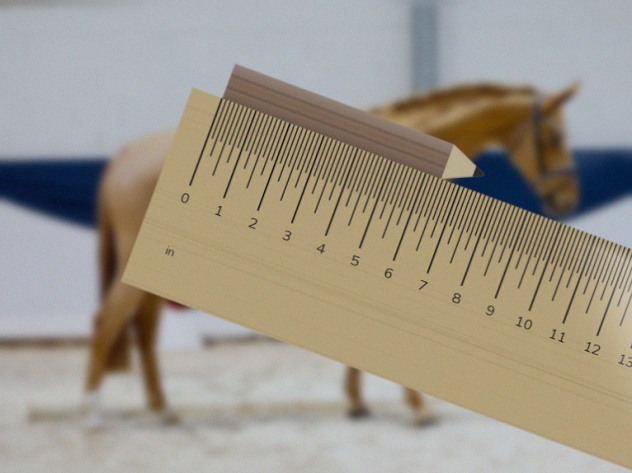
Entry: 7.5 in
